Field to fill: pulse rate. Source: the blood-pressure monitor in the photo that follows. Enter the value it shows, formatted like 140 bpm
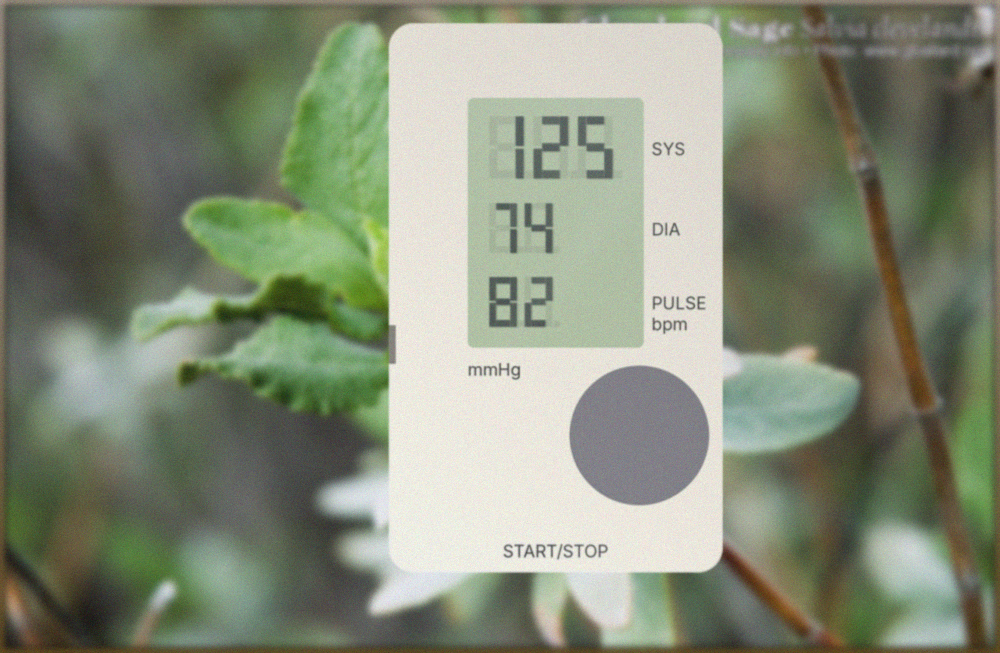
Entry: 82 bpm
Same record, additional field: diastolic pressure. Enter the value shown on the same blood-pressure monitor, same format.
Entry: 74 mmHg
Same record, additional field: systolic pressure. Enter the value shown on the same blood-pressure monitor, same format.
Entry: 125 mmHg
